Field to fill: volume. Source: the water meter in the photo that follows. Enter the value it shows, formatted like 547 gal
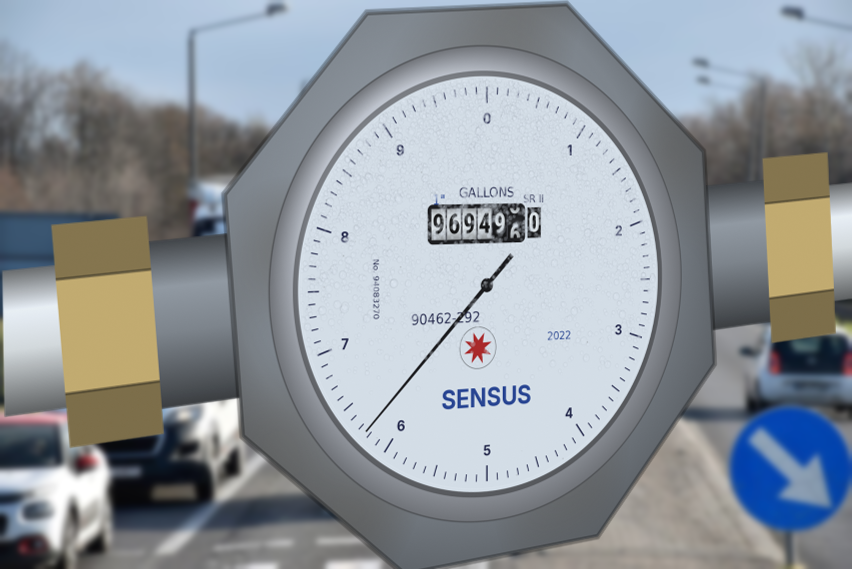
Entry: 9694956.2 gal
